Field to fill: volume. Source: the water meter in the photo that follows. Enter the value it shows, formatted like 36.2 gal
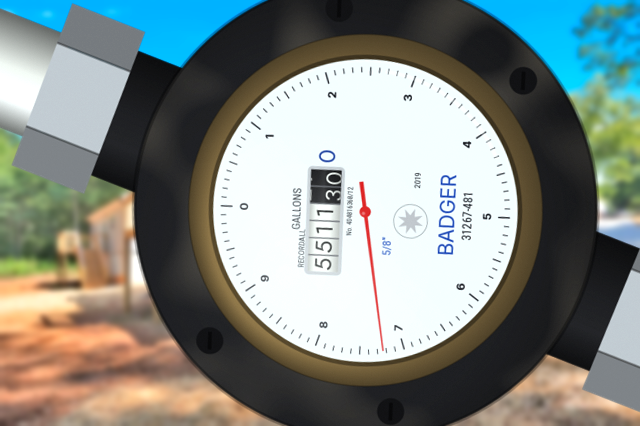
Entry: 5511297.2 gal
